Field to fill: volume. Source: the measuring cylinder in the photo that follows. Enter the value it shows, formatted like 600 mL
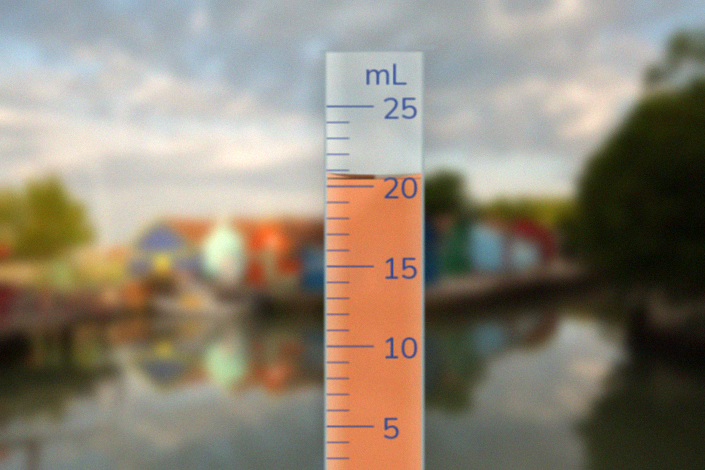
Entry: 20.5 mL
